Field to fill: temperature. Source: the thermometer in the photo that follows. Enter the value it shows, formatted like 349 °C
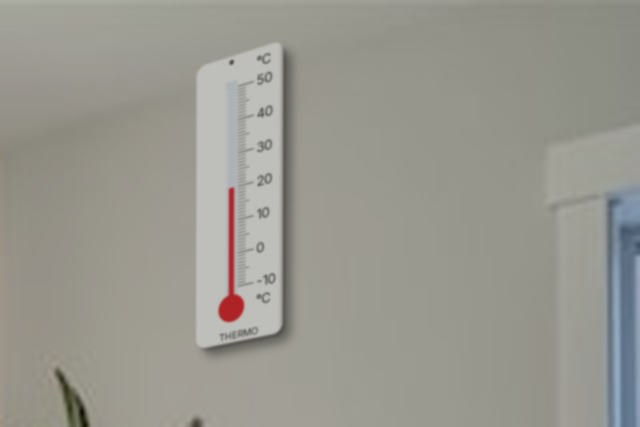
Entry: 20 °C
